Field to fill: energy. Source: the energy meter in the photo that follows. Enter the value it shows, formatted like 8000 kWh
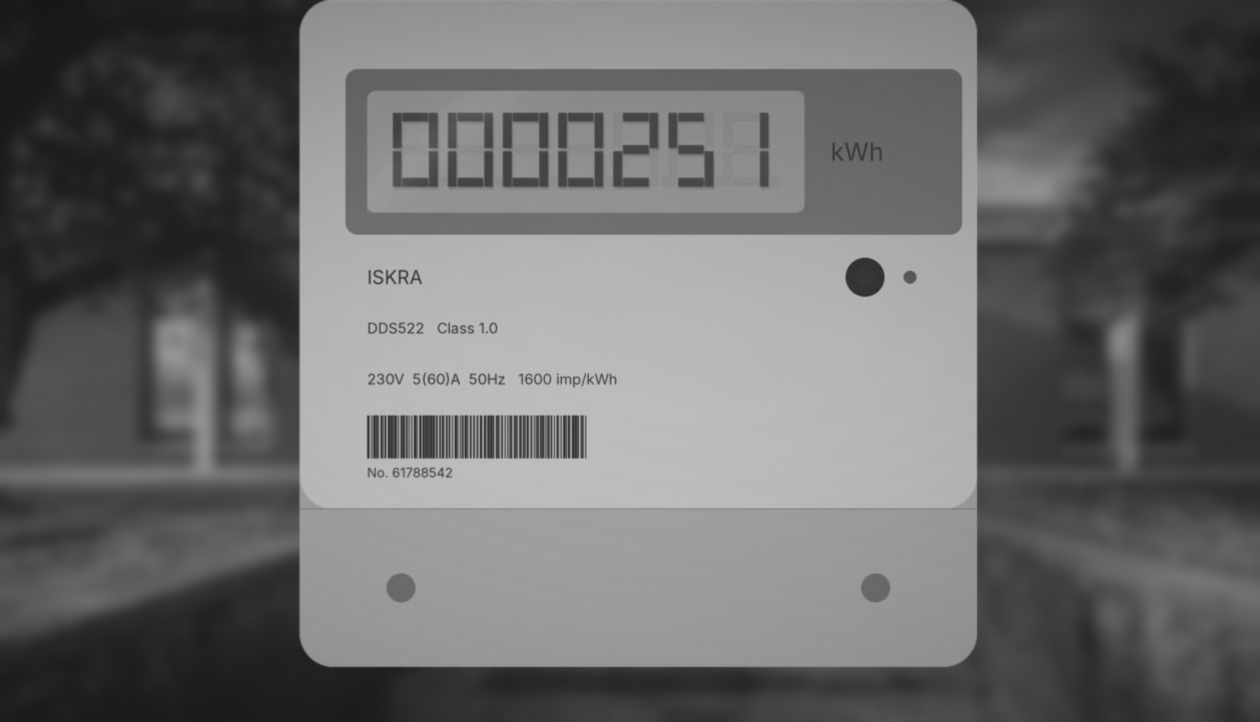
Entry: 251 kWh
